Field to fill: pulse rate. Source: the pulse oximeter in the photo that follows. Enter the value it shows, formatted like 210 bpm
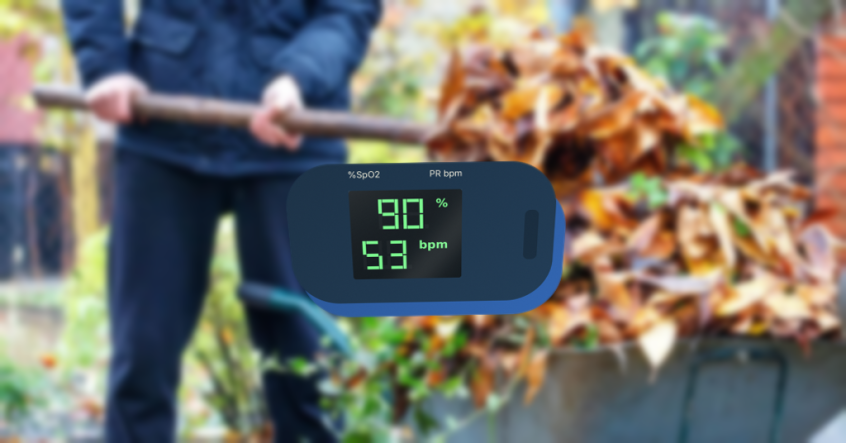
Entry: 53 bpm
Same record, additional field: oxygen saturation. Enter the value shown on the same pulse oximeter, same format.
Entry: 90 %
